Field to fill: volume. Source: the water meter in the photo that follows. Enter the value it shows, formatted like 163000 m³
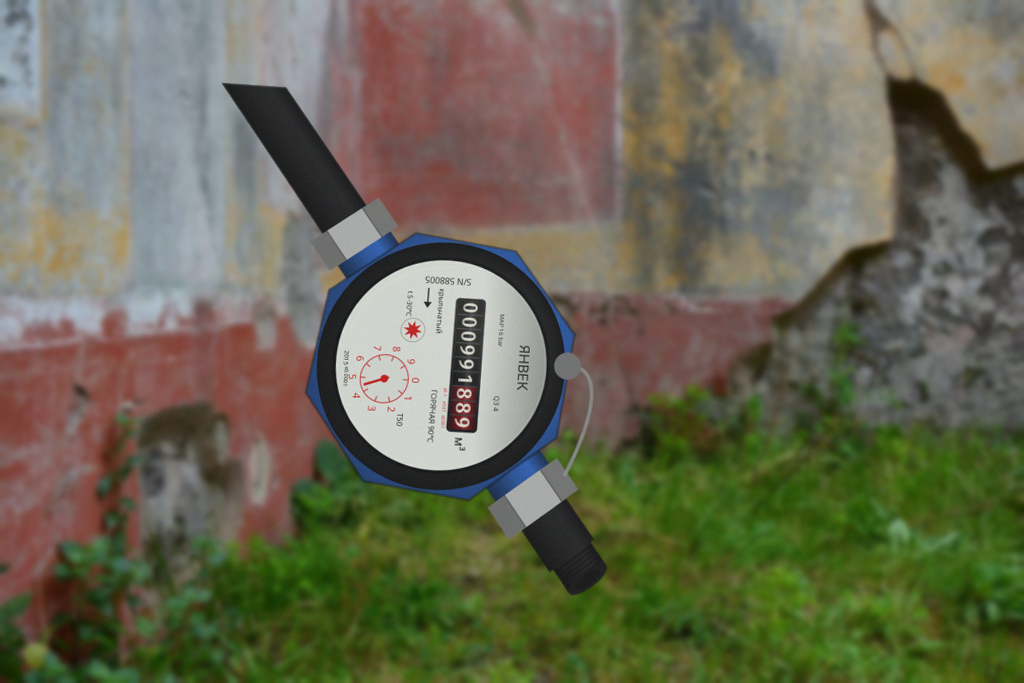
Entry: 991.8894 m³
